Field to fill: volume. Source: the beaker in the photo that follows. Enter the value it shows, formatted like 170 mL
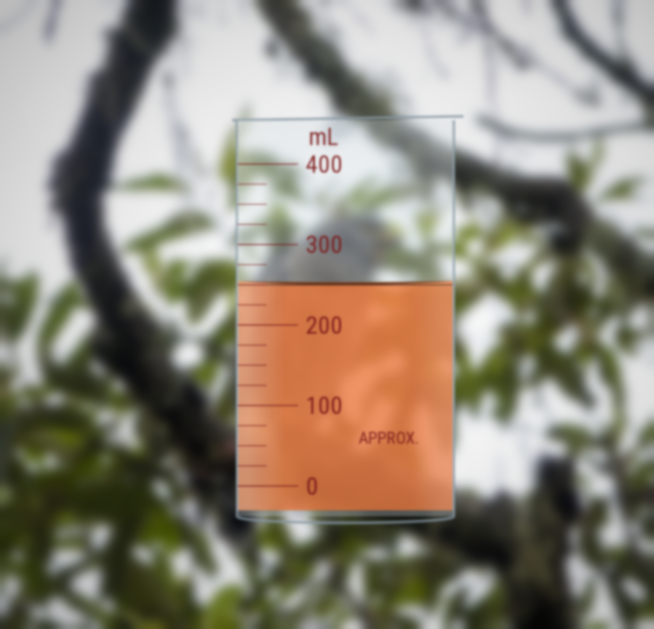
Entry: 250 mL
